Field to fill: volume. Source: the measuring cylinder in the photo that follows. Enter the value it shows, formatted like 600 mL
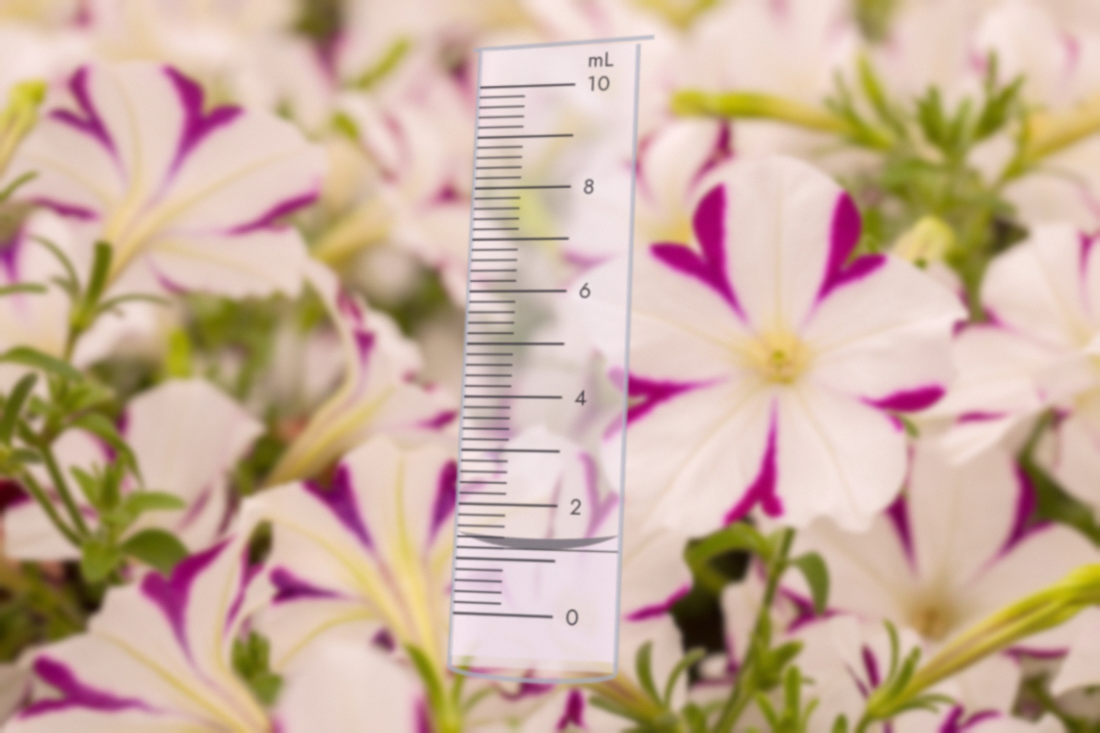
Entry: 1.2 mL
